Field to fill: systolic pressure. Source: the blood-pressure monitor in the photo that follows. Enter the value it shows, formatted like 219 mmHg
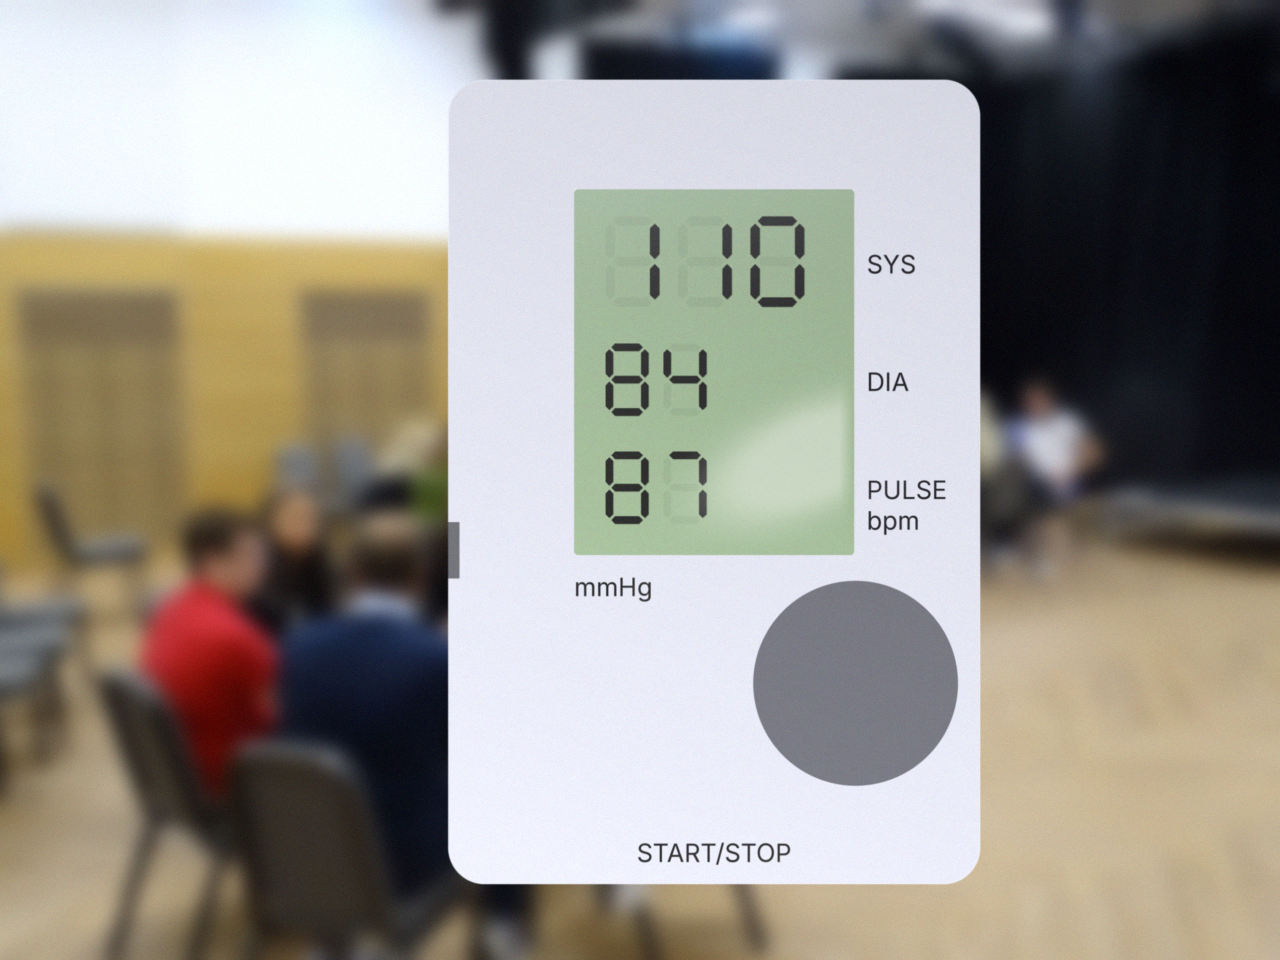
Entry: 110 mmHg
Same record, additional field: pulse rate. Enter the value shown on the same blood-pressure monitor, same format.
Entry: 87 bpm
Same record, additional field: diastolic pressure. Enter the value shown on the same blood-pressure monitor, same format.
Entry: 84 mmHg
